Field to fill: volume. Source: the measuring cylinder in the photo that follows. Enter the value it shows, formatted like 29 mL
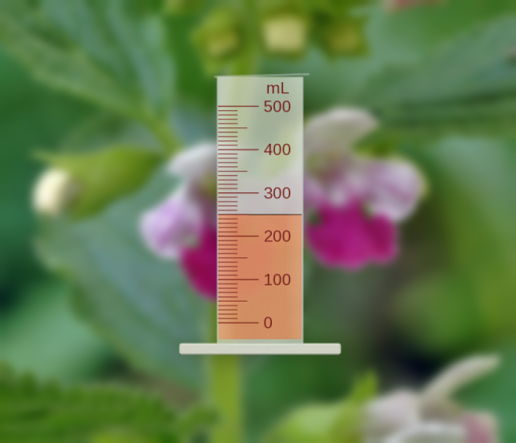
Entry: 250 mL
